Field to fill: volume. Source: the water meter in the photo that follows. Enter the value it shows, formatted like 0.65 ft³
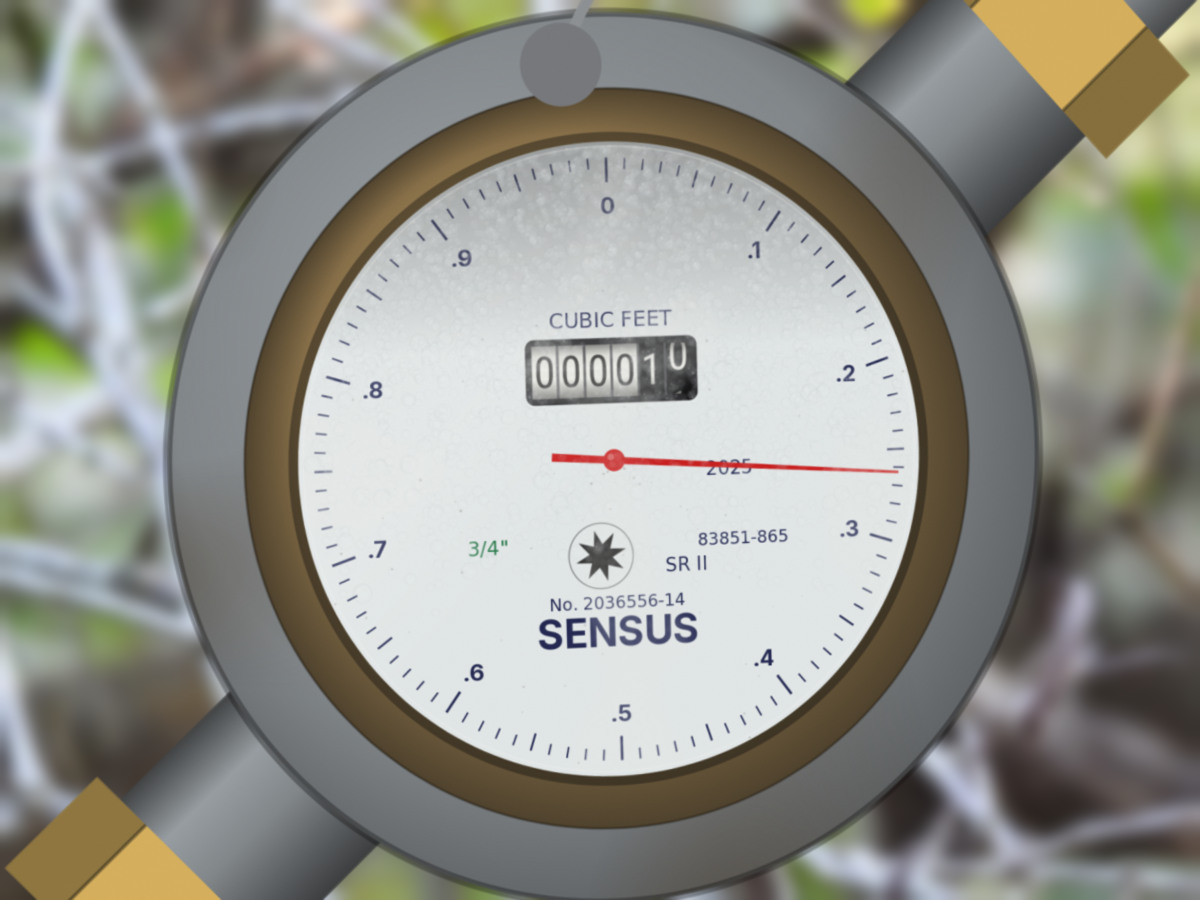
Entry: 10.26 ft³
